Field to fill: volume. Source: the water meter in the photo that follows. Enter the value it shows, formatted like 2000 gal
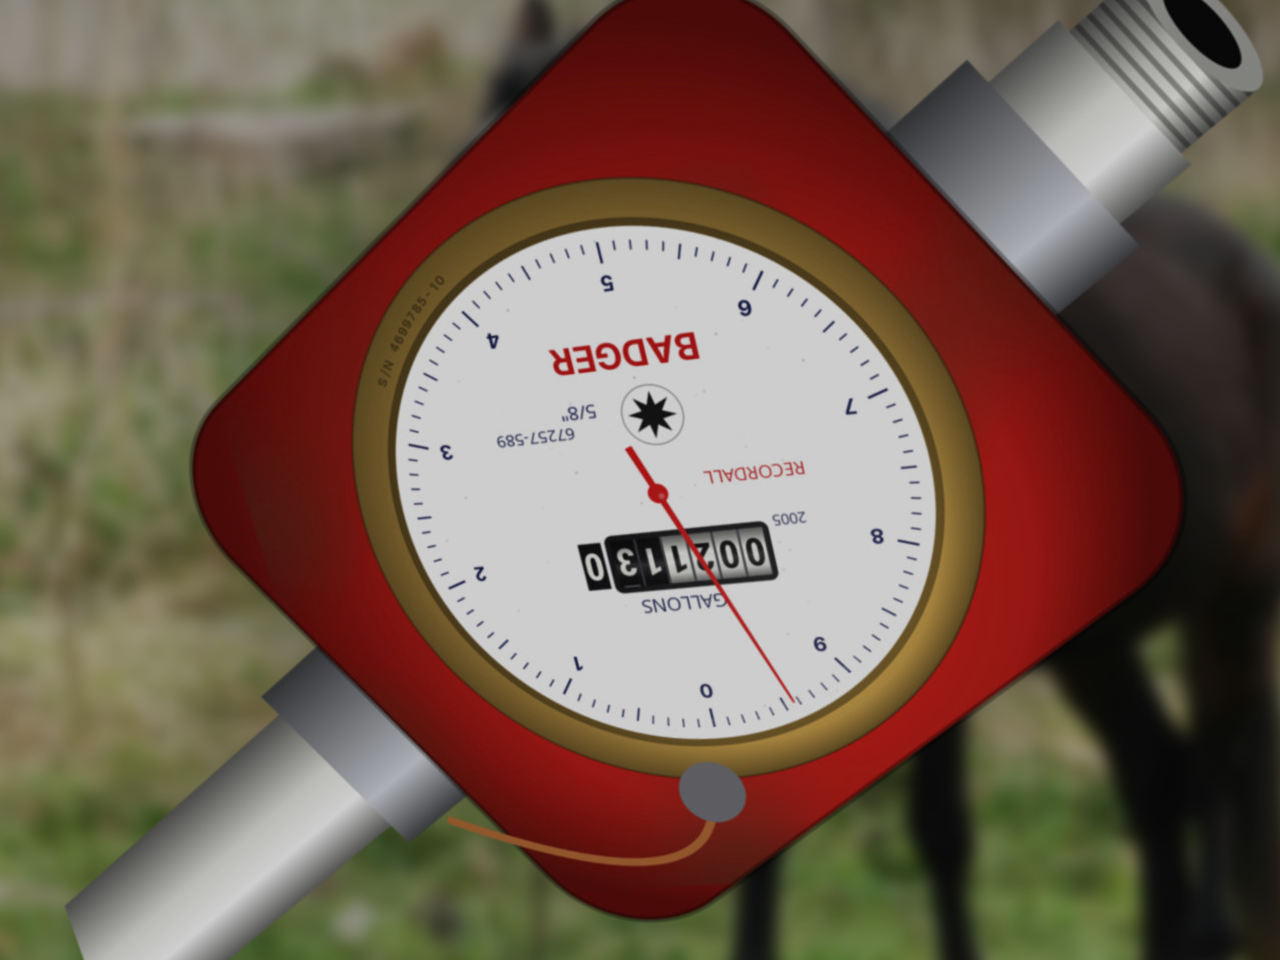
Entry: 21129.4 gal
